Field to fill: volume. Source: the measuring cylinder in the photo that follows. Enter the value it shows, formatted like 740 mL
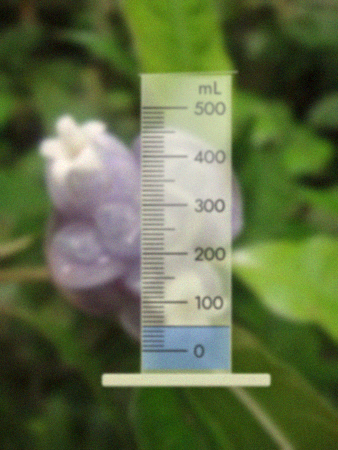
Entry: 50 mL
